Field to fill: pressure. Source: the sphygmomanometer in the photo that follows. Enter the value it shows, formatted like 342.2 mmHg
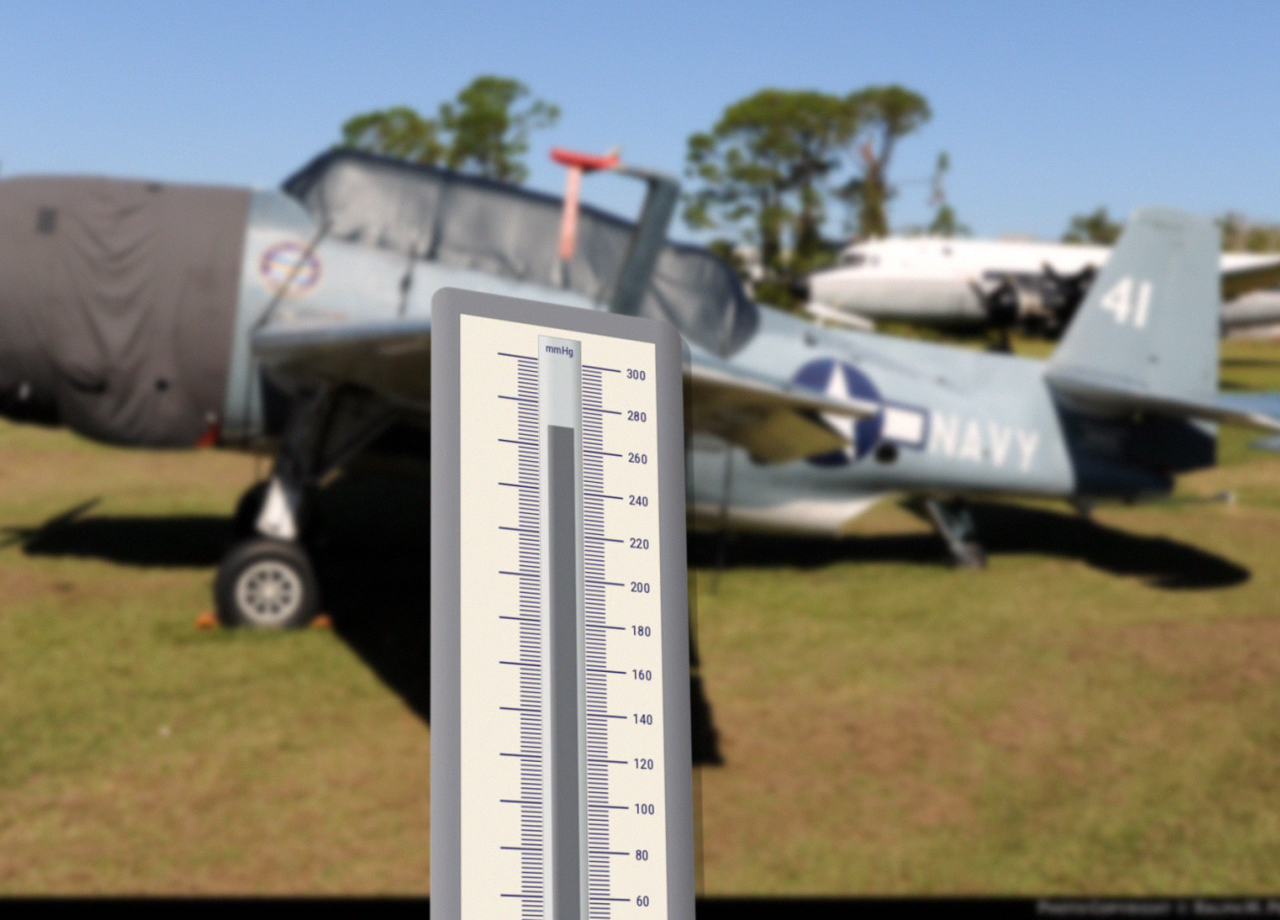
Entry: 270 mmHg
